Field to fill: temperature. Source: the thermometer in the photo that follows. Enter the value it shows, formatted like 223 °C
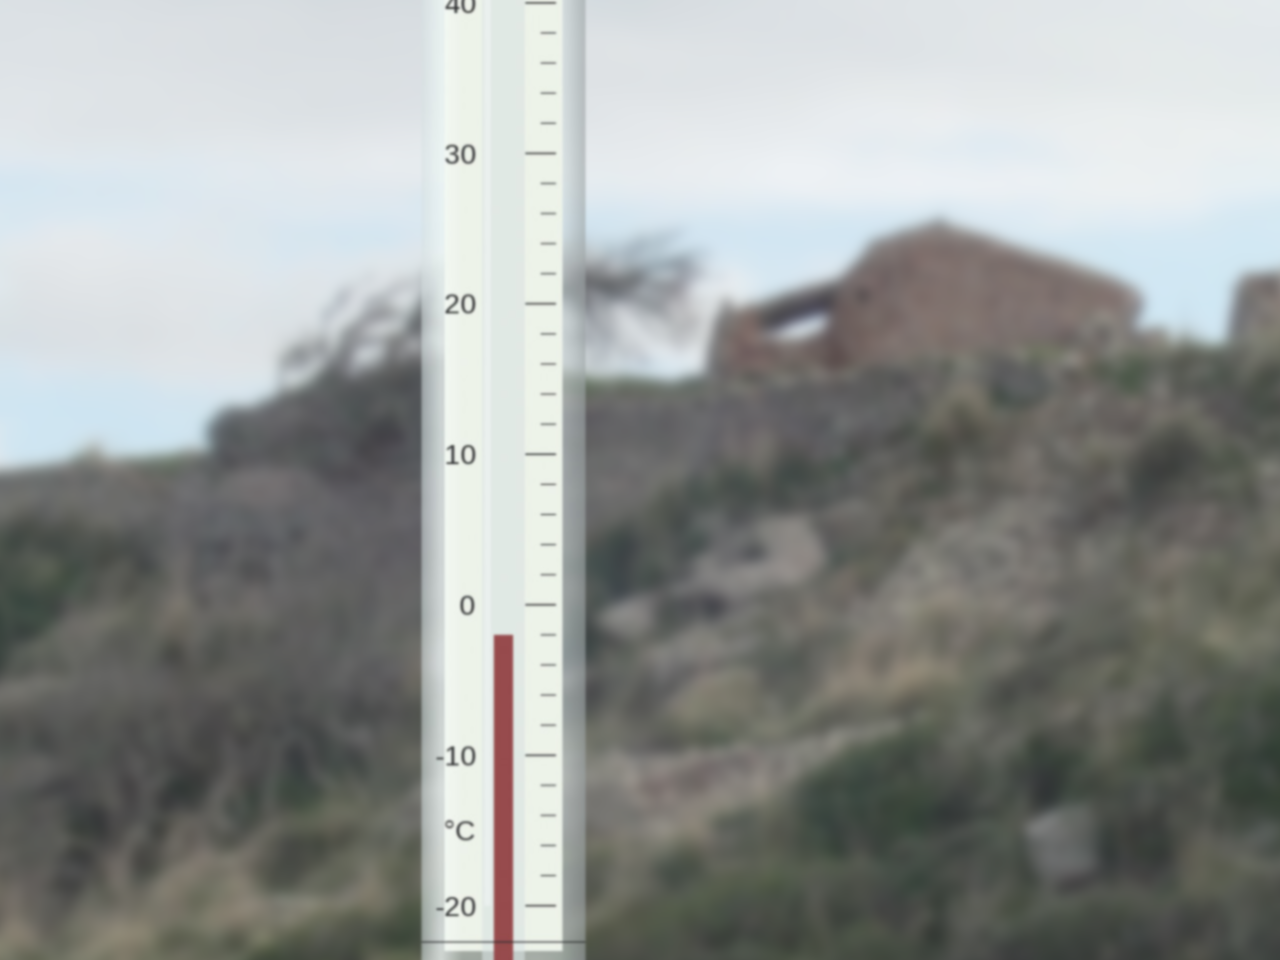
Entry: -2 °C
